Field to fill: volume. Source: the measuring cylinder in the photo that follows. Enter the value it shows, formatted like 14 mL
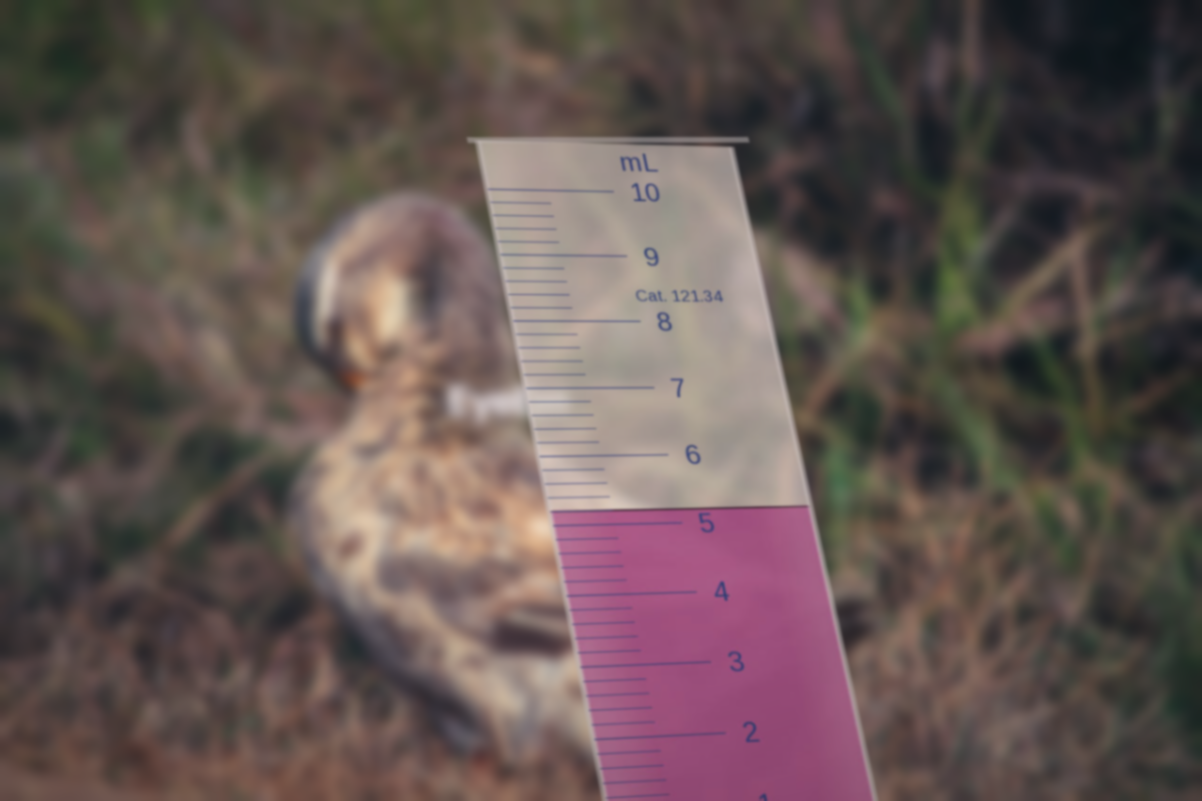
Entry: 5.2 mL
